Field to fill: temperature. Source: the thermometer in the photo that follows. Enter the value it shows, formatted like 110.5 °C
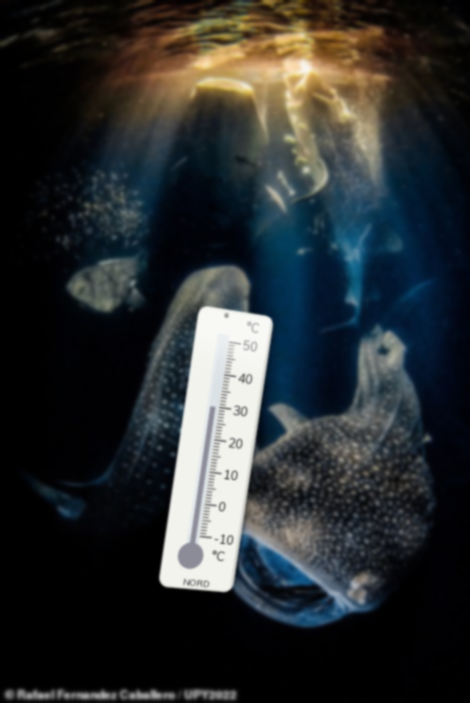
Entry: 30 °C
